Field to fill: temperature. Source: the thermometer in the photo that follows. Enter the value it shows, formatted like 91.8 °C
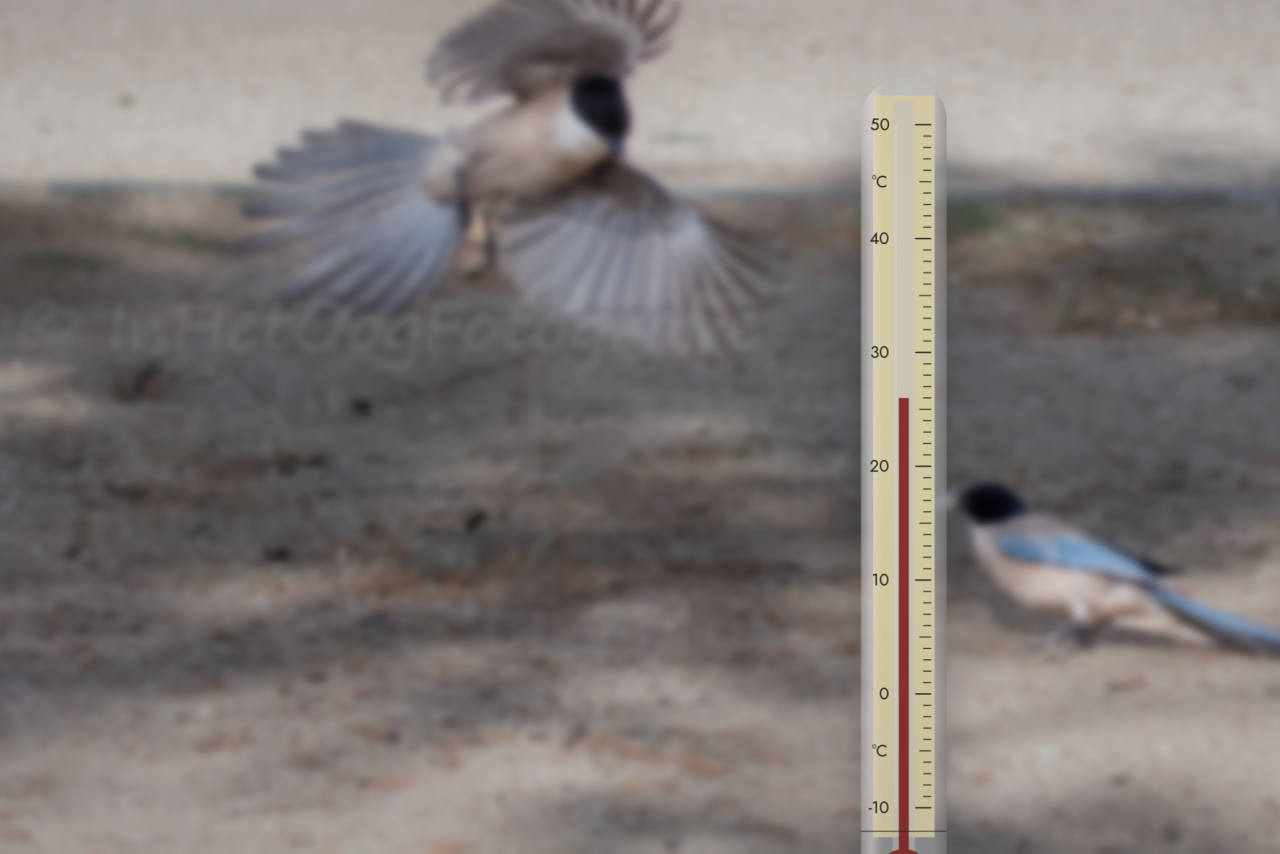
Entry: 26 °C
